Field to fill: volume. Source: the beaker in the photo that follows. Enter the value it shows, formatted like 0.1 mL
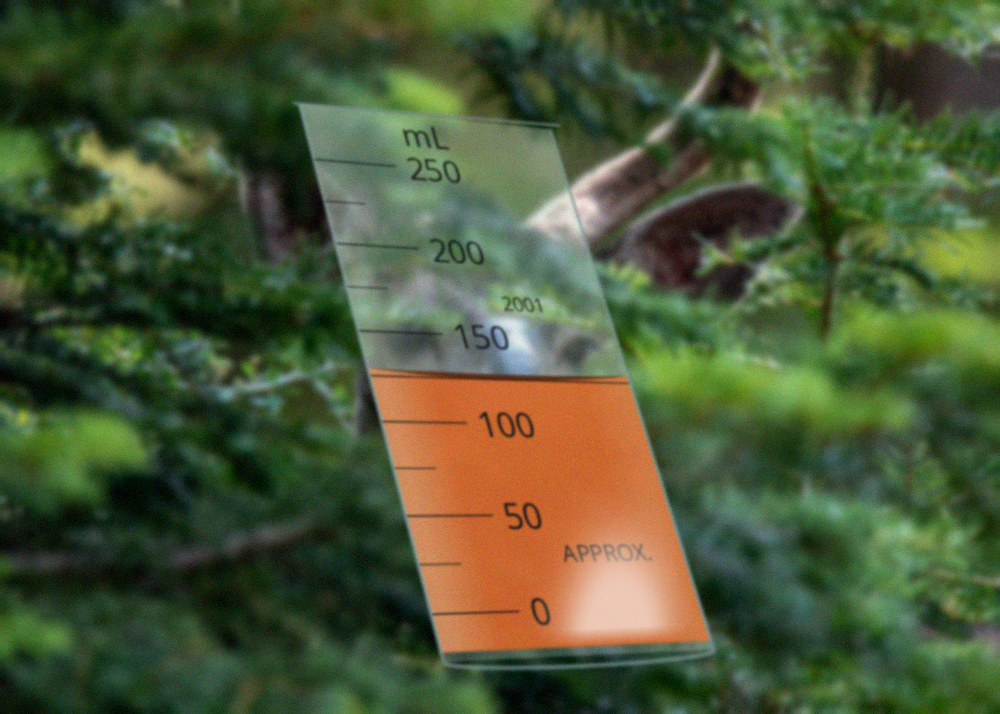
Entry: 125 mL
